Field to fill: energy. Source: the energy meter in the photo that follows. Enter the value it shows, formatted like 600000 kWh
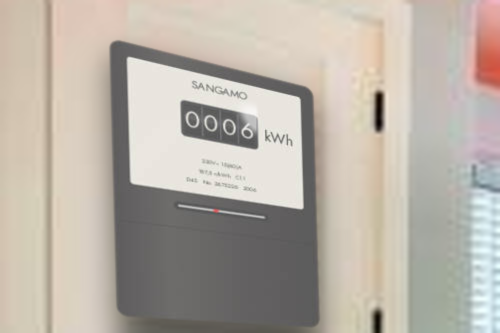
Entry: 6 kWh
